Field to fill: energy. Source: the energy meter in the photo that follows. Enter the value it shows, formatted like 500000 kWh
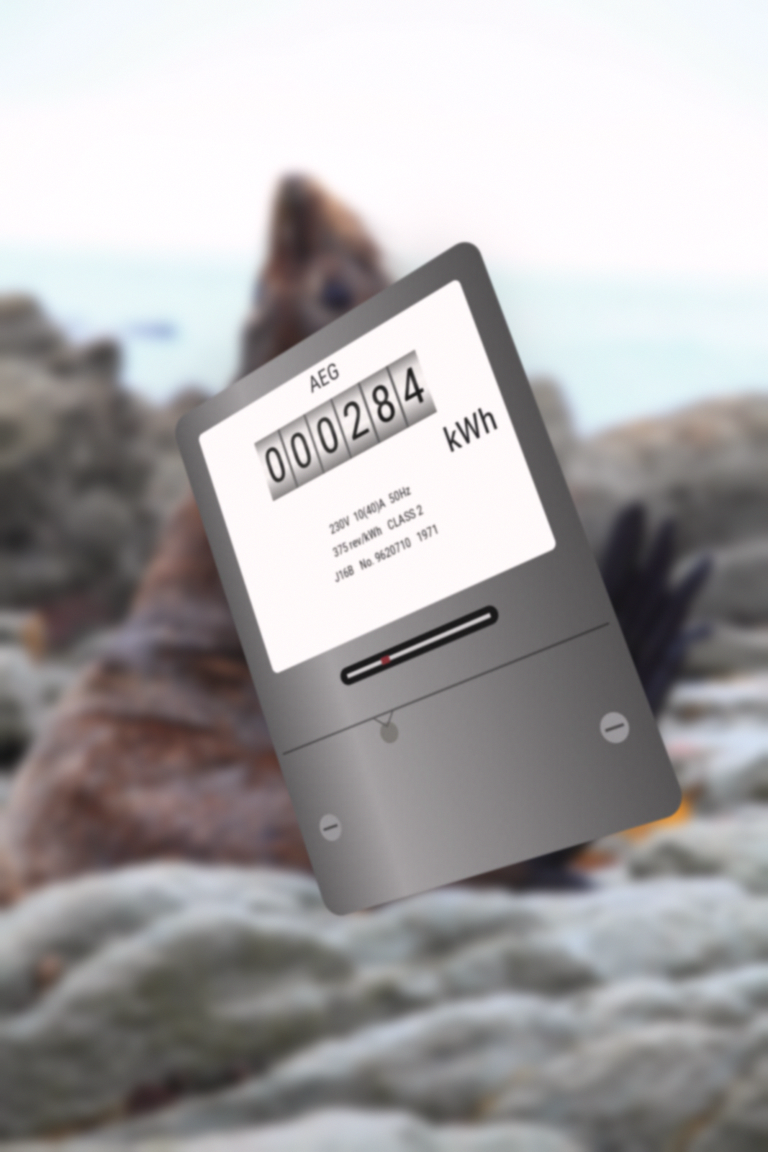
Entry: 284 kWh
